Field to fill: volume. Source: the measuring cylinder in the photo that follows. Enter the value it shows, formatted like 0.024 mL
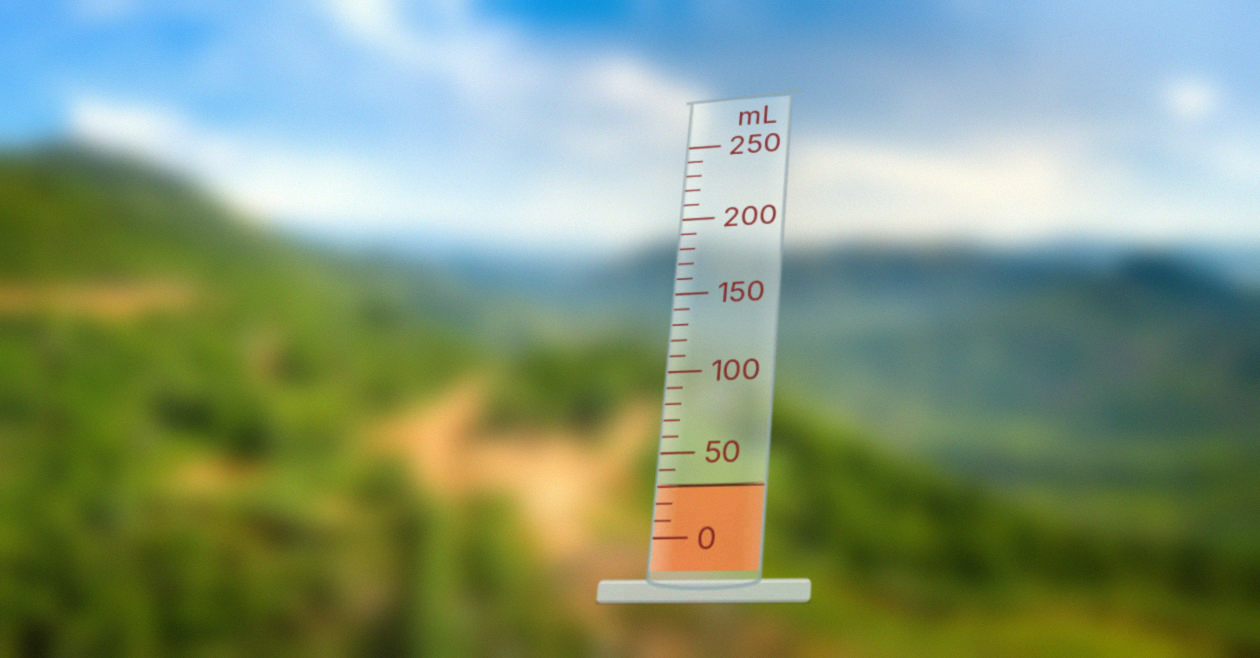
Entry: 30 mL
